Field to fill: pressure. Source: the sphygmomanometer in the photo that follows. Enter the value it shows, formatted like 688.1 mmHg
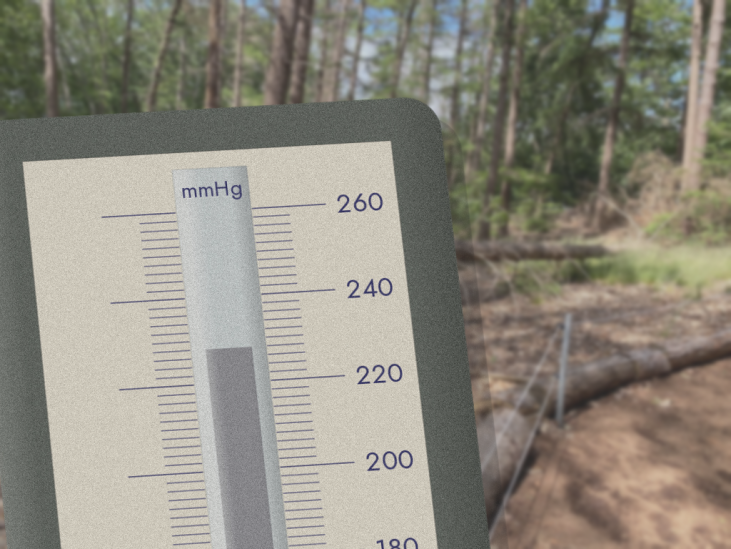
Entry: 228 mmHg
